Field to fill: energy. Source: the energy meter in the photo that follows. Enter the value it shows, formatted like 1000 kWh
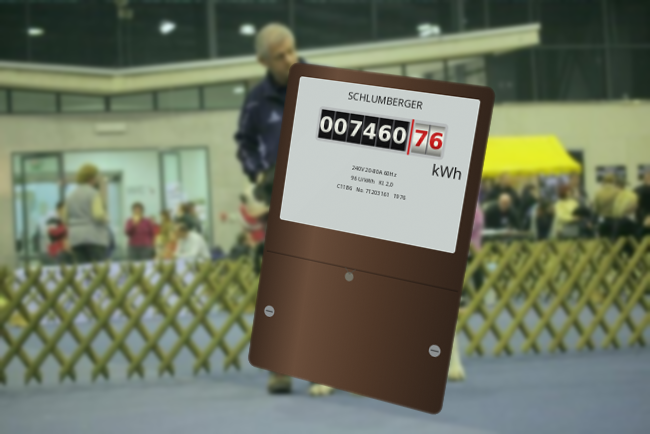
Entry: 7460.76 kWh
